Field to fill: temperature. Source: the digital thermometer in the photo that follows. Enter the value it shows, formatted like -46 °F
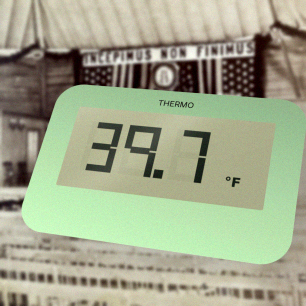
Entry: 39.7 °F
